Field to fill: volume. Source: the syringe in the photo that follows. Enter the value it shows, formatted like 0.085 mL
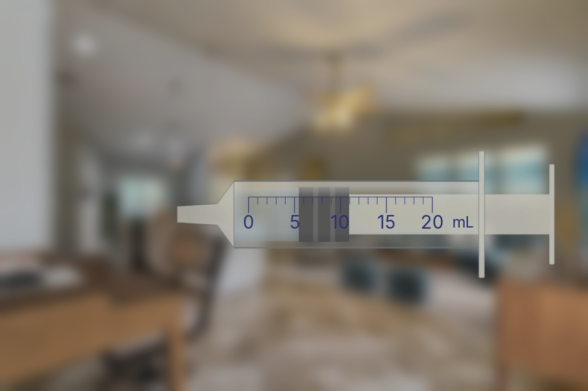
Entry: 5.5 mL
